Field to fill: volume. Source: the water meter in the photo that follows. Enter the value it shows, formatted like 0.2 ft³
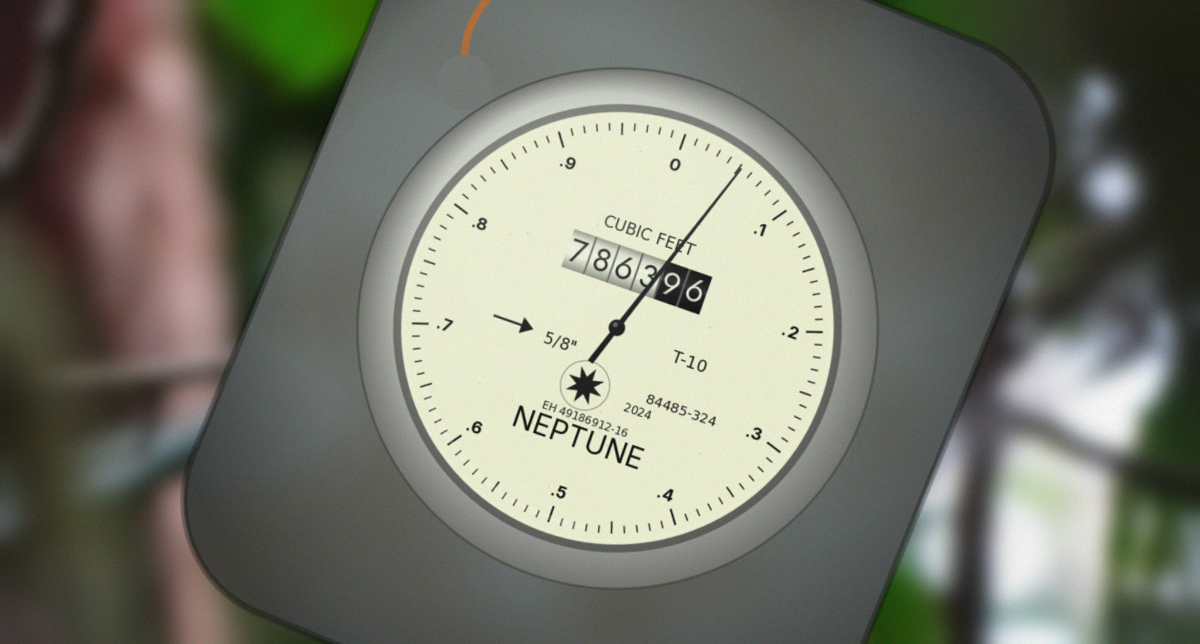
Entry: 786396.05 ft³
